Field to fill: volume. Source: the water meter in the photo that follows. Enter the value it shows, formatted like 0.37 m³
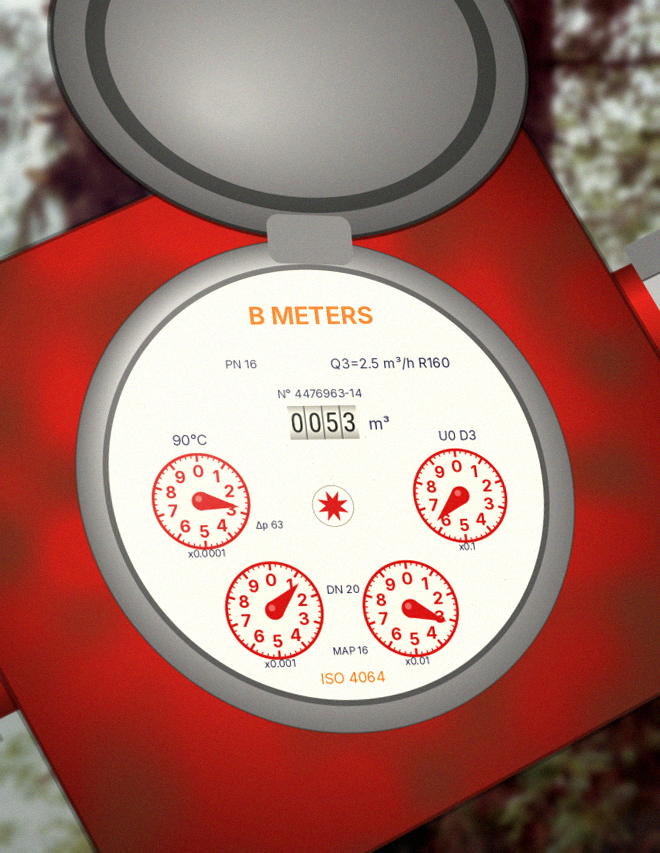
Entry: 53.6312 m³
